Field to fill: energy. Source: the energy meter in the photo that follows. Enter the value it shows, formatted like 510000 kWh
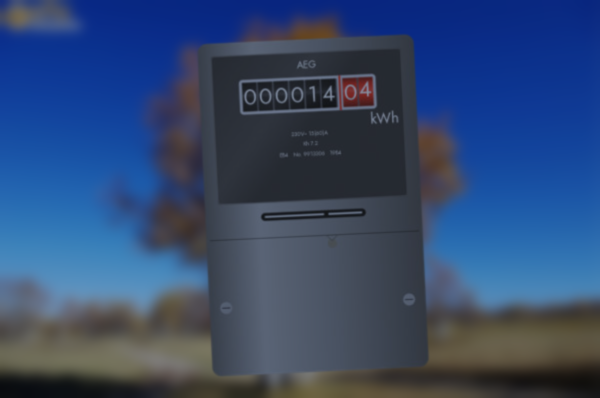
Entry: 14.04 kWh
